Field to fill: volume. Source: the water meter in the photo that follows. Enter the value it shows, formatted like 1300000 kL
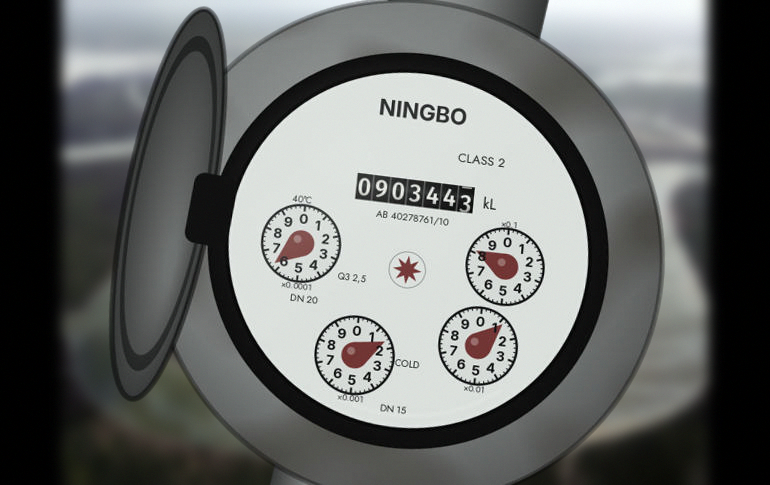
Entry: 903442.8116 kL
